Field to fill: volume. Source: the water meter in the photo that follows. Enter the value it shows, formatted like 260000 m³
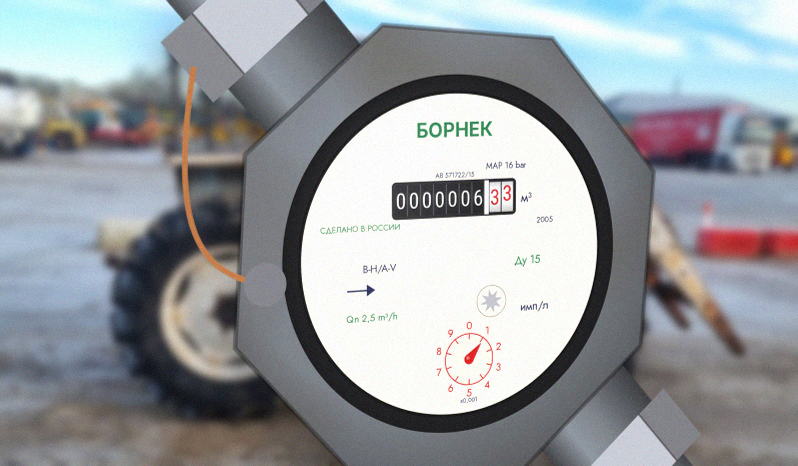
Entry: 6.331 m³
